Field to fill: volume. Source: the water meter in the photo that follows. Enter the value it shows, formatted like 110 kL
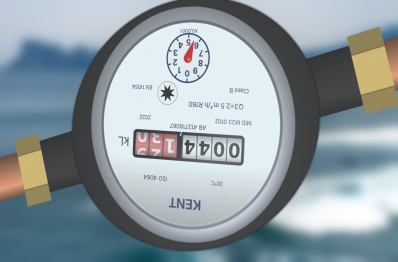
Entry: 44.1295 kL
